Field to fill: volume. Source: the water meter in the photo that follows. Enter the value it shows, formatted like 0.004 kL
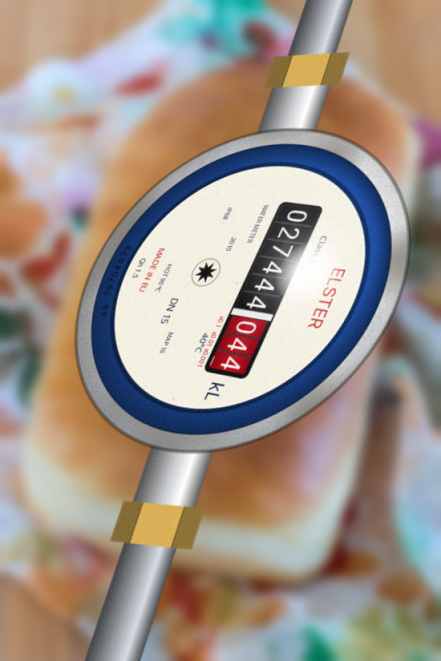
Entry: 27444.044 kL
